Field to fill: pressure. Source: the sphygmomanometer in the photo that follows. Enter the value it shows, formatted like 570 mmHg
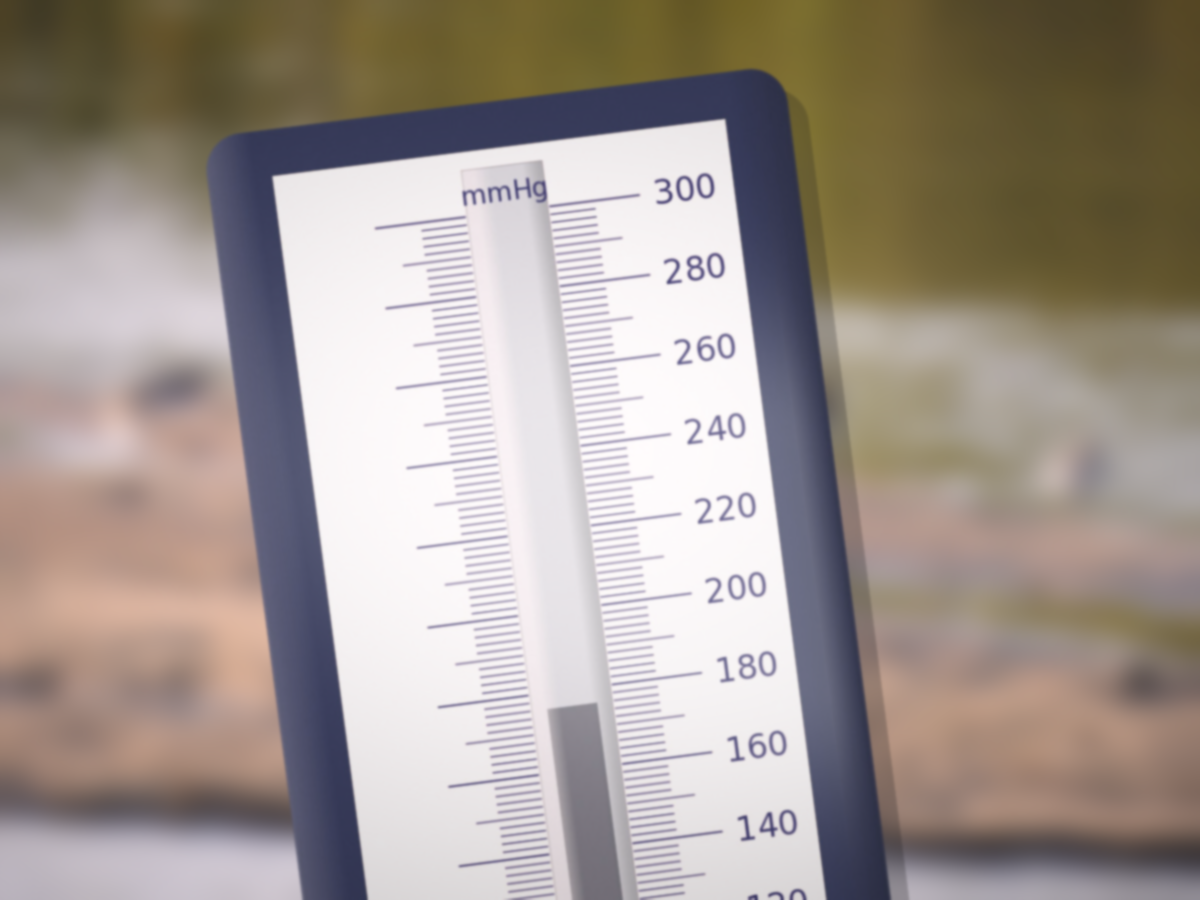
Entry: 176 mmHg
